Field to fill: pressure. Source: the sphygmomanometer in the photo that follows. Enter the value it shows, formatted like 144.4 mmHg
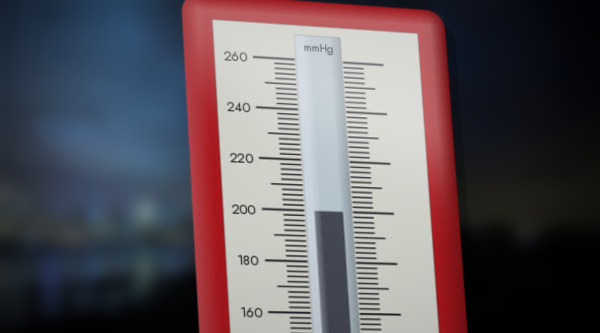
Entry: 200 mmHg
